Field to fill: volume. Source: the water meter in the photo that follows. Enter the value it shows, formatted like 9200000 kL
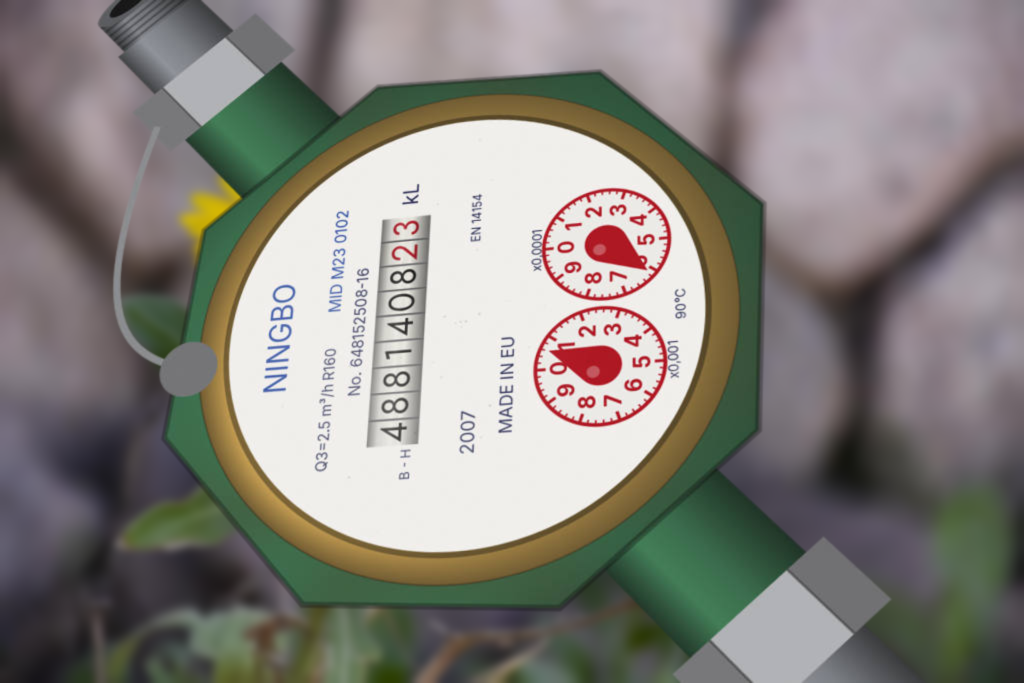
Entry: 4881408.2306 kL
